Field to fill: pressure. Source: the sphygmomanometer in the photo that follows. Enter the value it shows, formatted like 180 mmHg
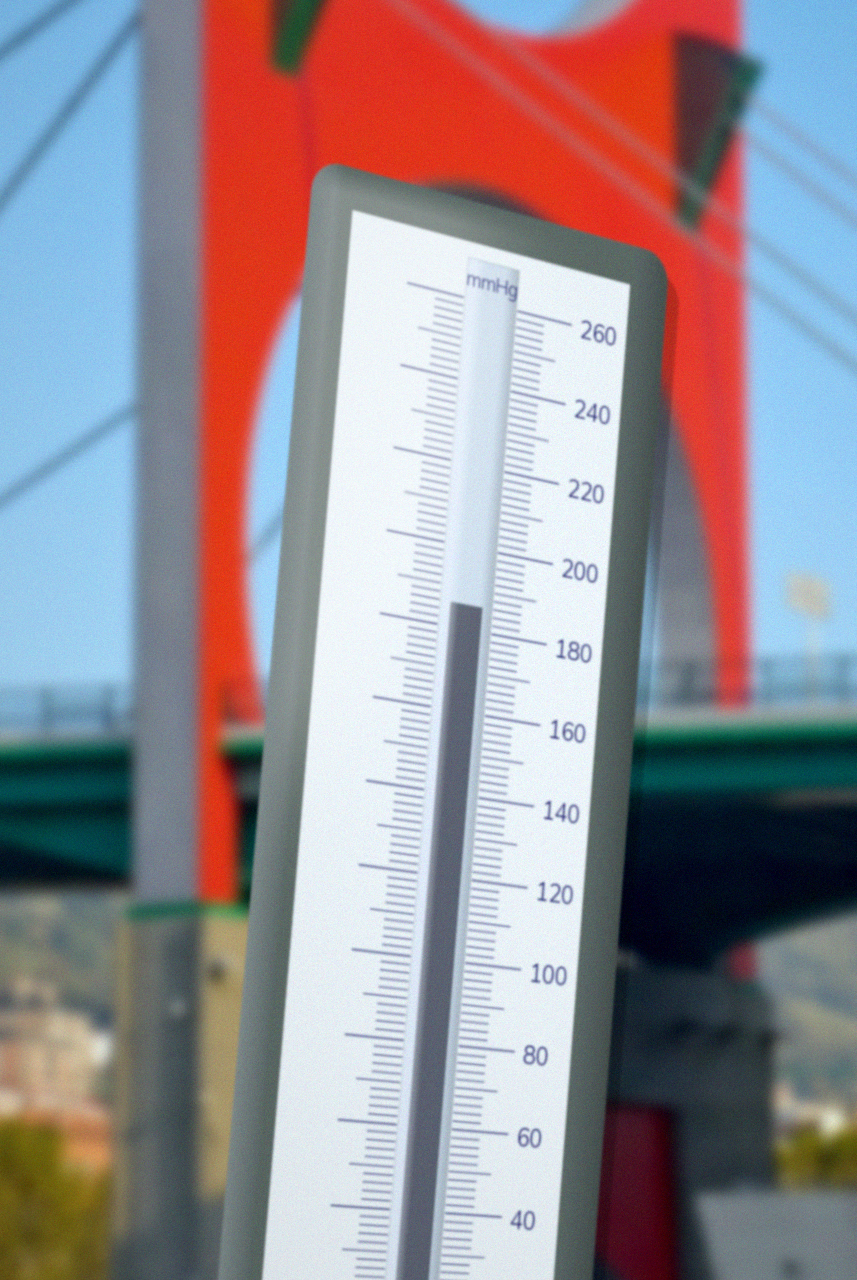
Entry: 186 mmHg
